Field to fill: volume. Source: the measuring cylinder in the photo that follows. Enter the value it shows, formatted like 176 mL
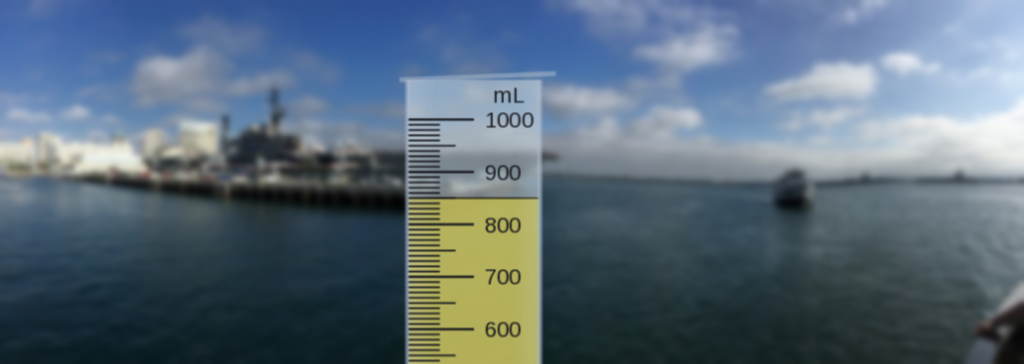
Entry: 850 mL
